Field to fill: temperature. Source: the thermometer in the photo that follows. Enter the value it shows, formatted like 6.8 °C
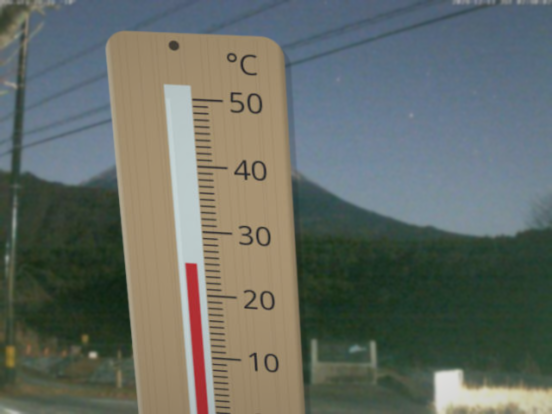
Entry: 25 °C
